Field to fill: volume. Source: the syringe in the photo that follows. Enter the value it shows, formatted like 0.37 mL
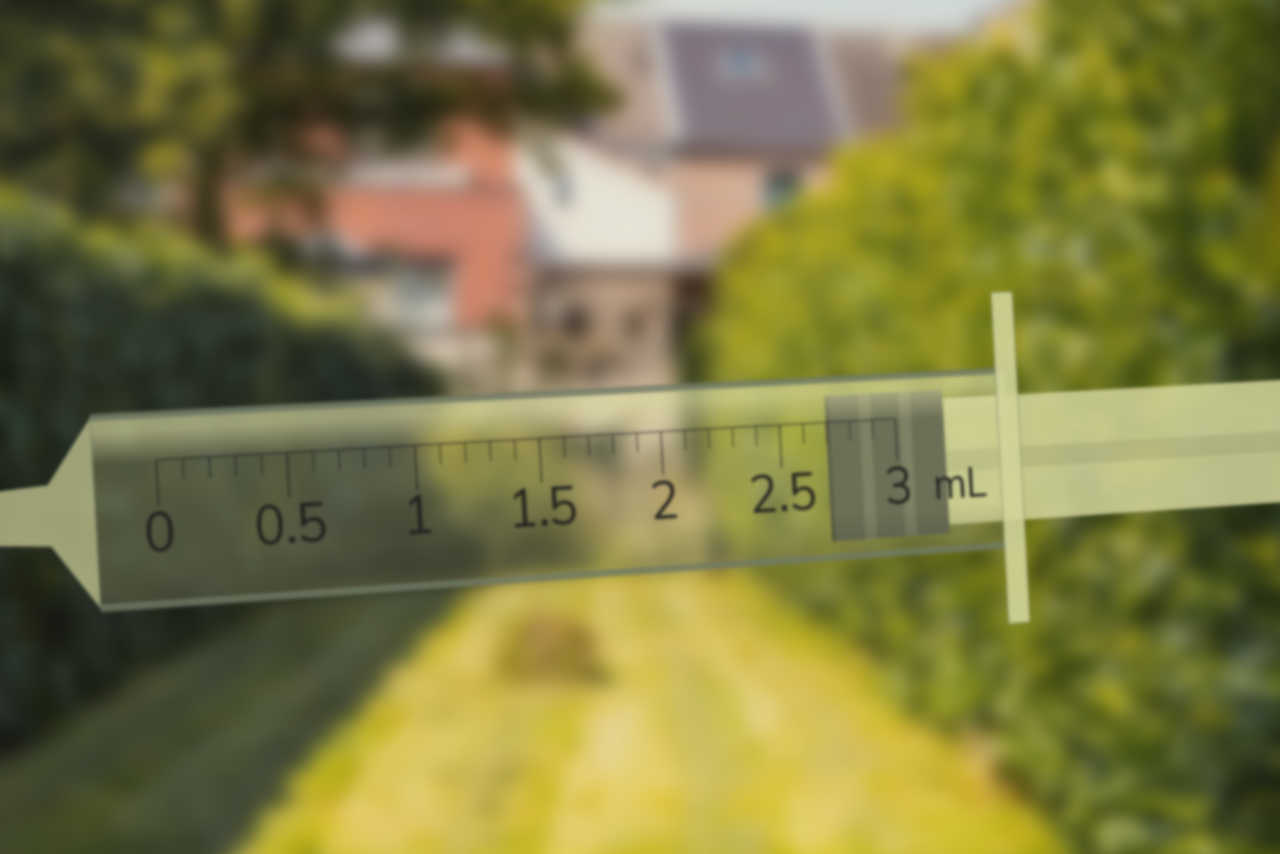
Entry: 2.7 mL
